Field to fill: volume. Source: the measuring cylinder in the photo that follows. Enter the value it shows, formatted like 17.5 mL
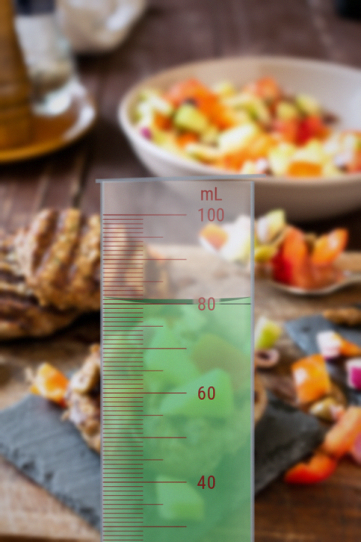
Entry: 80 mL
